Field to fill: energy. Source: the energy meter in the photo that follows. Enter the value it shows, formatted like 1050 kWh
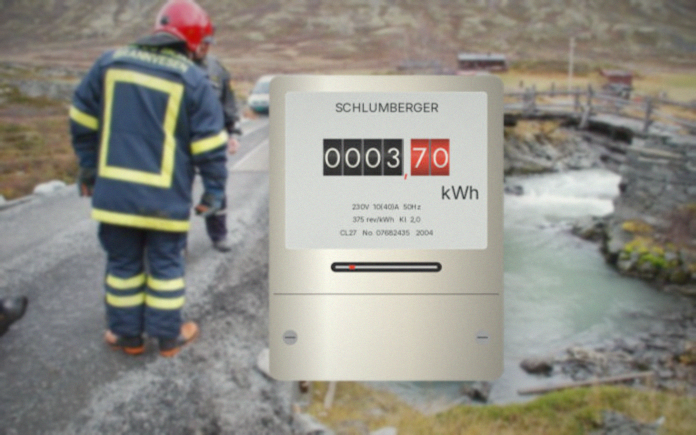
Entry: 3.70 kWh
